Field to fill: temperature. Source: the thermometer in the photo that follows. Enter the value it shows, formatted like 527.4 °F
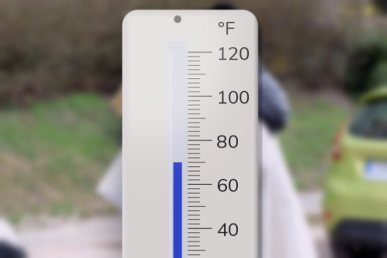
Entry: 70 °F
